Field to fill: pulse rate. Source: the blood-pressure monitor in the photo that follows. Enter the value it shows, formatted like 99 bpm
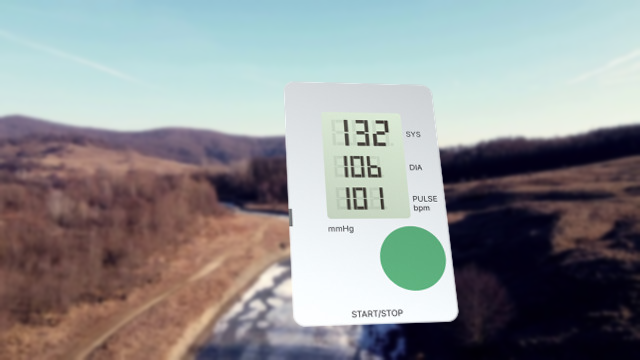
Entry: 101 bpm
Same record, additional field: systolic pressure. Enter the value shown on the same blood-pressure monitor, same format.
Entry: 132 mmHg
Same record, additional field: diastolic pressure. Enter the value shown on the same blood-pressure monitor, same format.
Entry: 106 mmHg
